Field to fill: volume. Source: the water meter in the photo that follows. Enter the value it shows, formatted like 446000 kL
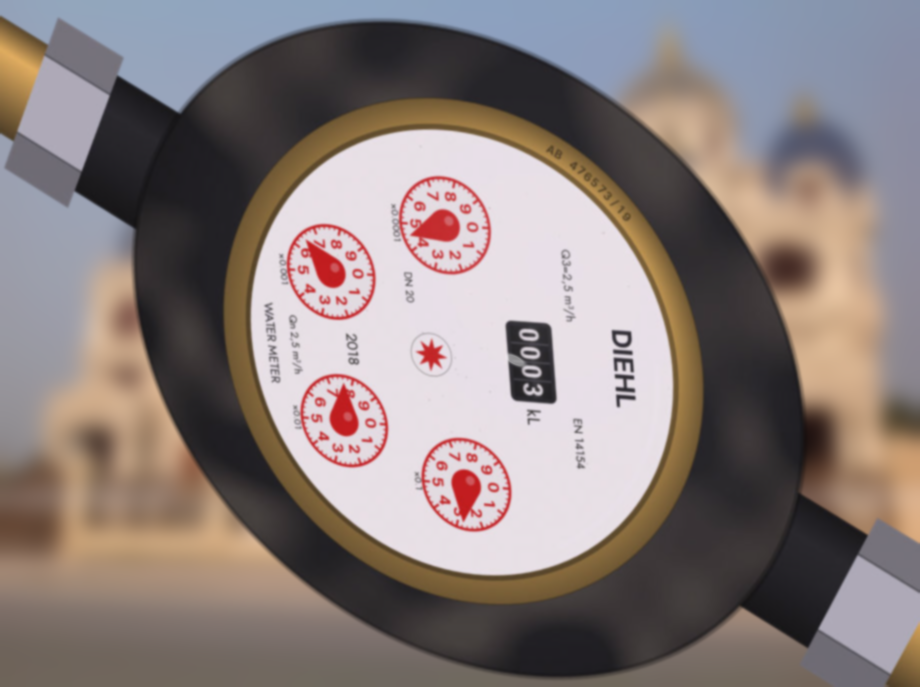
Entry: 3.2764 kL
